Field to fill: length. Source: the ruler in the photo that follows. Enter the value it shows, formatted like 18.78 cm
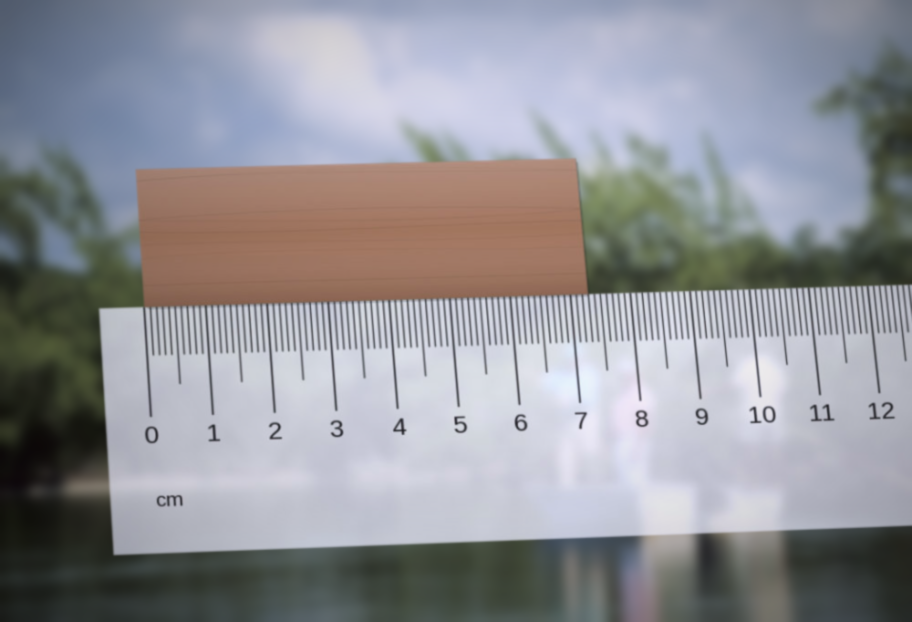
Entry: 7.3 cm
